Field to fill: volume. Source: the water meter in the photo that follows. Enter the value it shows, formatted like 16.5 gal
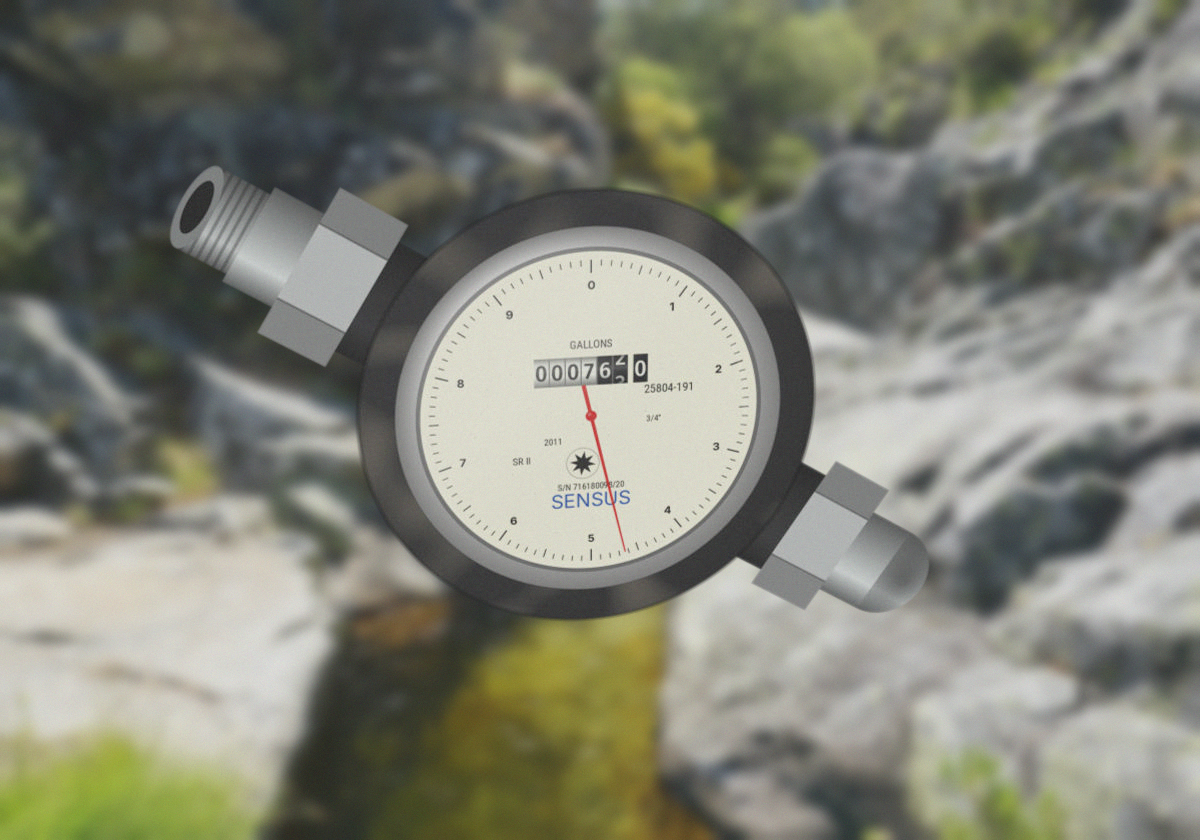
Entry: 7624.6 gal
